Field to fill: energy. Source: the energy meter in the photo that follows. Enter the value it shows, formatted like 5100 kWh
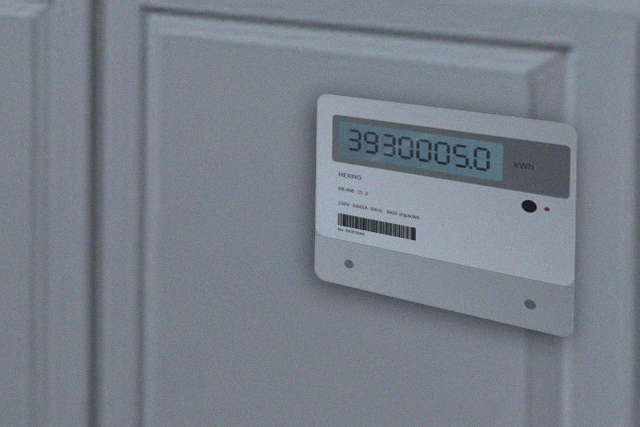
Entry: 3930005.0 kWh
